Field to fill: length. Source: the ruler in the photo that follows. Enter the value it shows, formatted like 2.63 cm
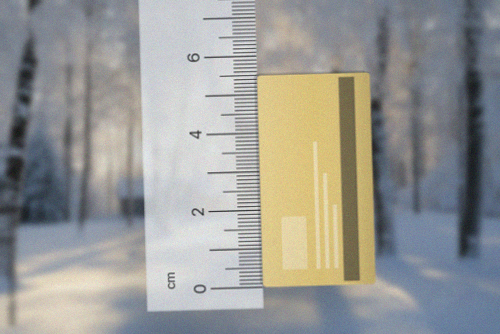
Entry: 5.5 cm
